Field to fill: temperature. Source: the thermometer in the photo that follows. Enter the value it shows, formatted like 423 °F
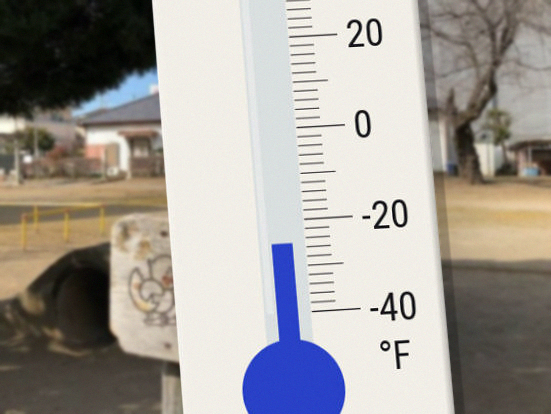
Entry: -25 °F
